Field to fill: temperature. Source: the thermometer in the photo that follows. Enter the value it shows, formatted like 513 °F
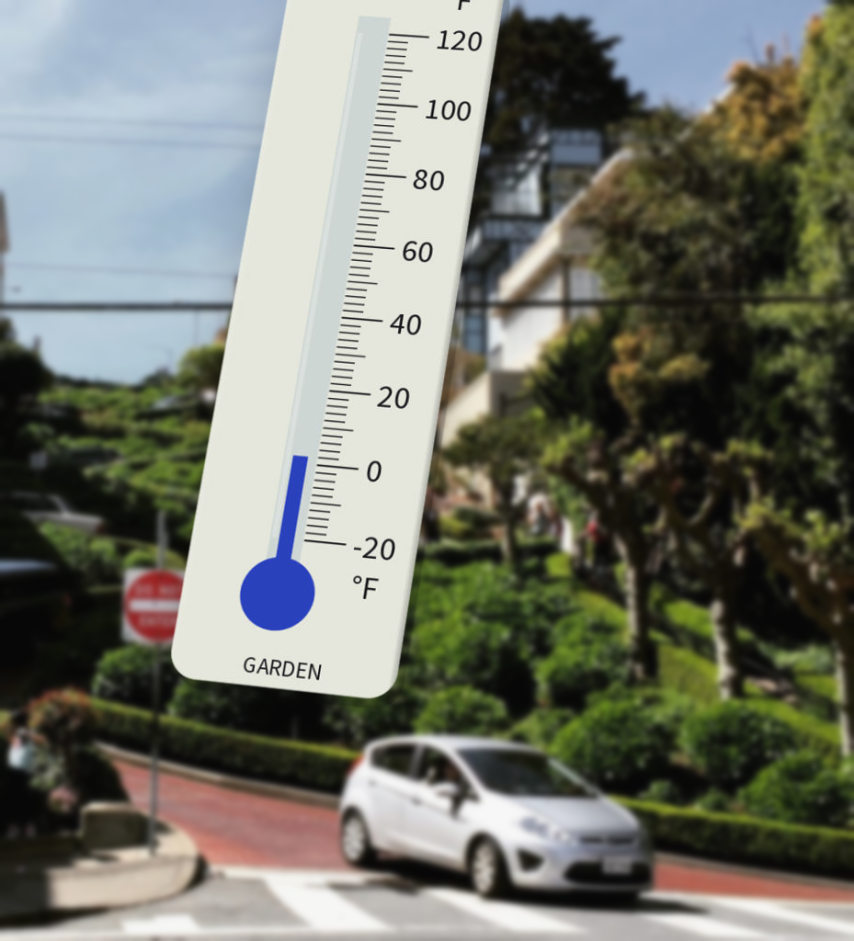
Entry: 2 °F
